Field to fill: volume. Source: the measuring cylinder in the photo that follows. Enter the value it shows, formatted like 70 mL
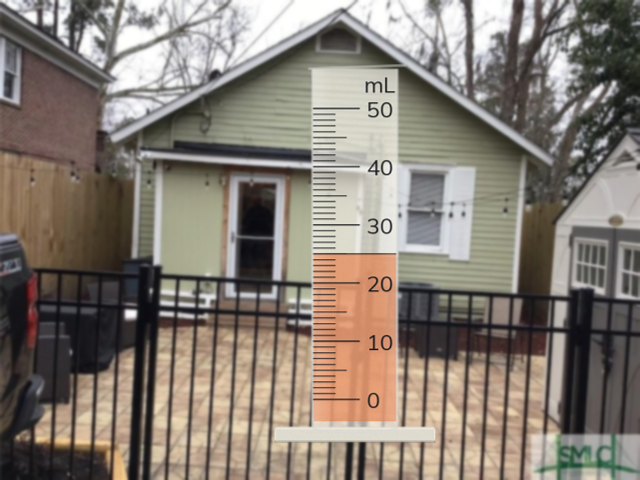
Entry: 25 mL
